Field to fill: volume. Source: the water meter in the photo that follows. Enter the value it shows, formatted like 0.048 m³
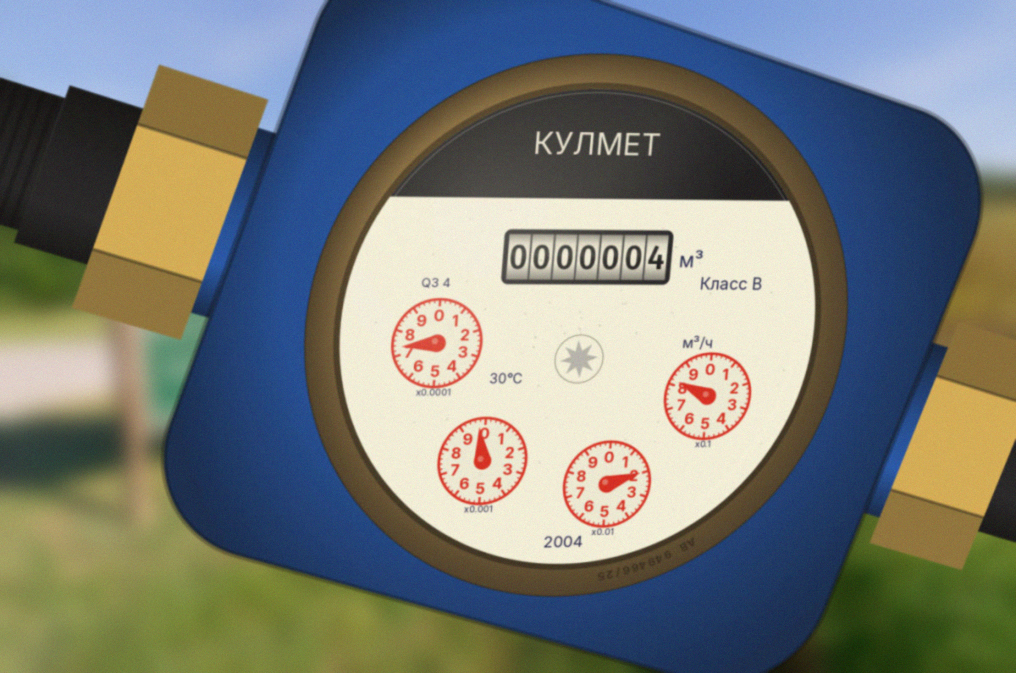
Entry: 4.8197 m³
